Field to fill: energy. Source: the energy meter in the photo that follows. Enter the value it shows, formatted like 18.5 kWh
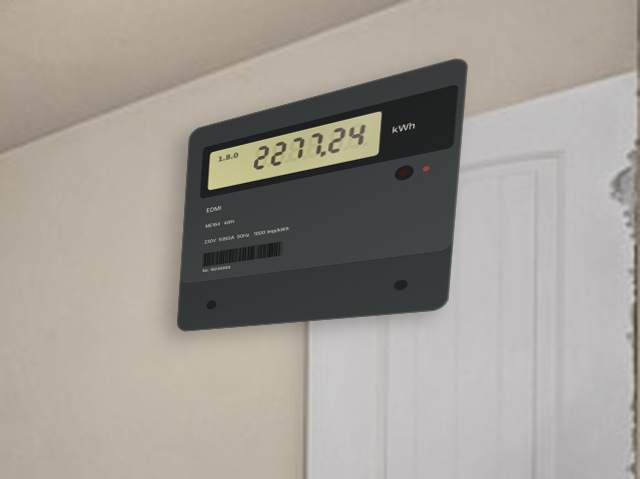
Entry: 2277.24 kWh
